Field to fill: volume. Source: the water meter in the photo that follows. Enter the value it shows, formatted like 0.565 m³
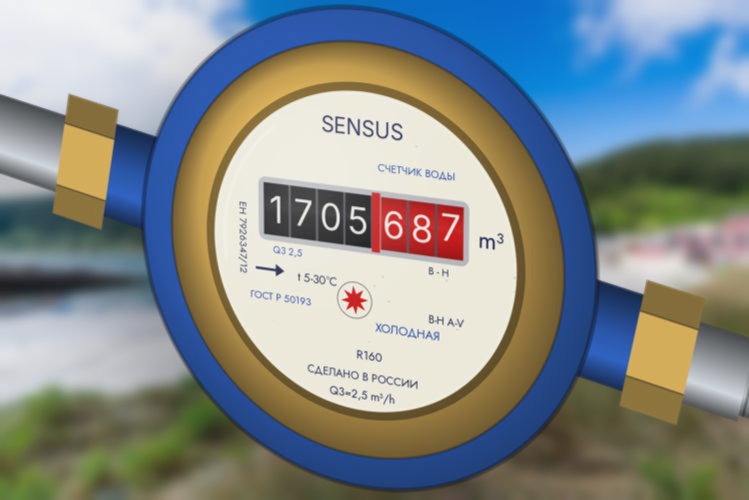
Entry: 1705.687 m³
